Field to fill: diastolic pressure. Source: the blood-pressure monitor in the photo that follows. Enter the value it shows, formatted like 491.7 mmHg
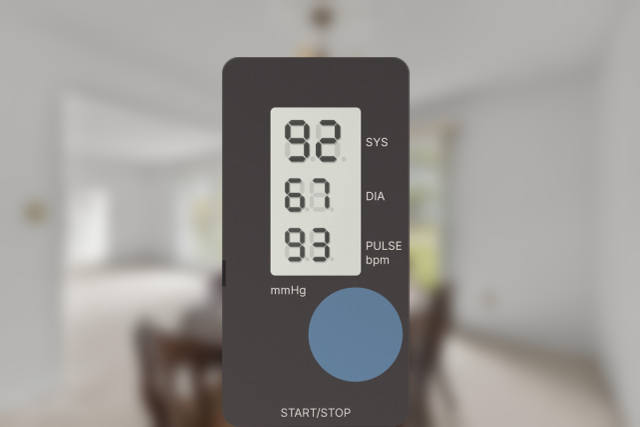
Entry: 67 mmHg
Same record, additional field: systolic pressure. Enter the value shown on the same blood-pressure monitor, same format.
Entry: 92 mmHg
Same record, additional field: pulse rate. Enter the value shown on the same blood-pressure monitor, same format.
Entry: 93 bpm
